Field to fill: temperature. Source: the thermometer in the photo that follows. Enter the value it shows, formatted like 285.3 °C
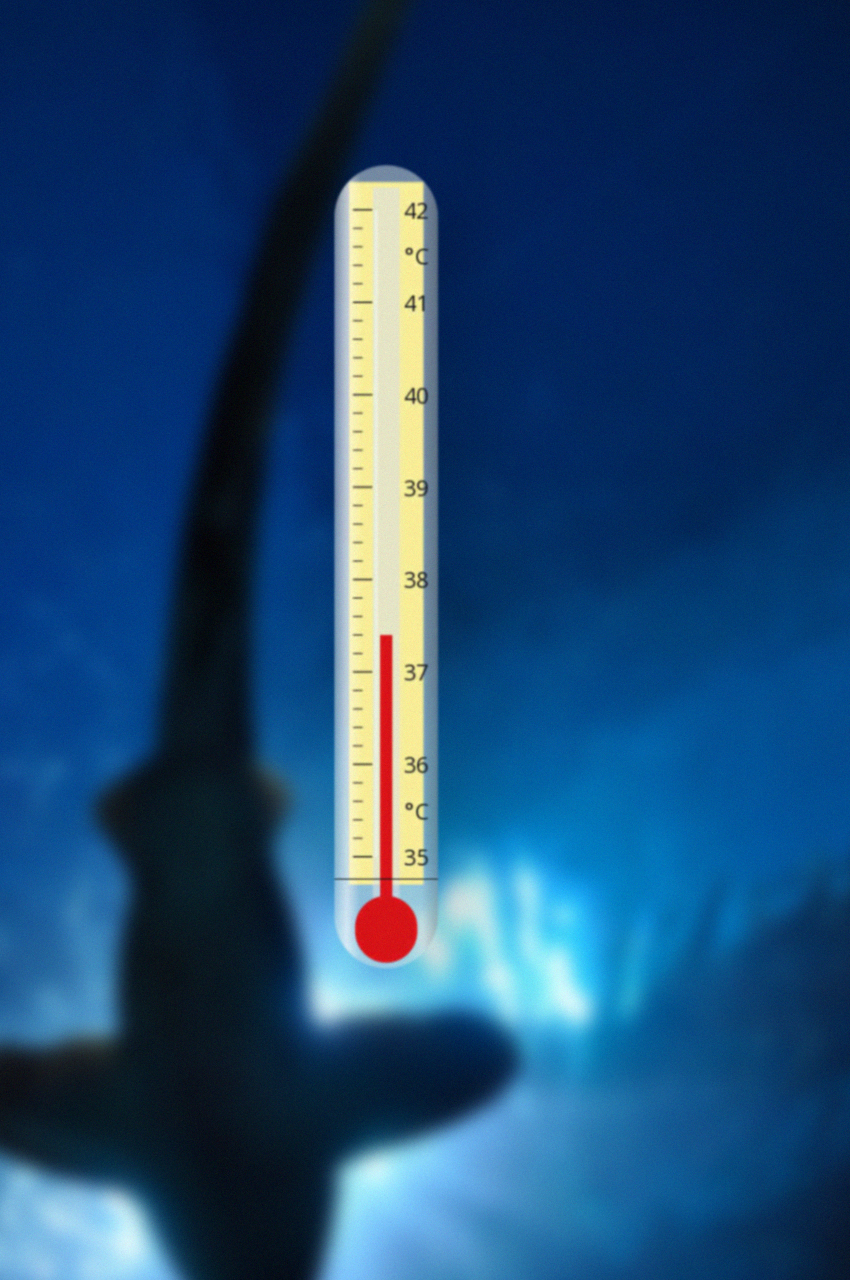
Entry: 37.4 °C
